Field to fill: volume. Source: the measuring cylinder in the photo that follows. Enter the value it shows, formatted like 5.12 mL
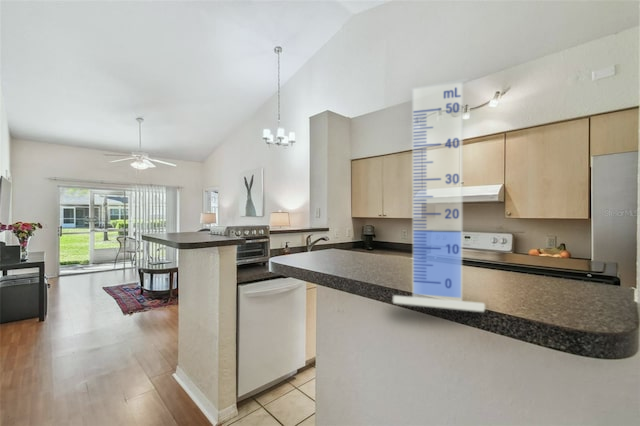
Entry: 15 mL
